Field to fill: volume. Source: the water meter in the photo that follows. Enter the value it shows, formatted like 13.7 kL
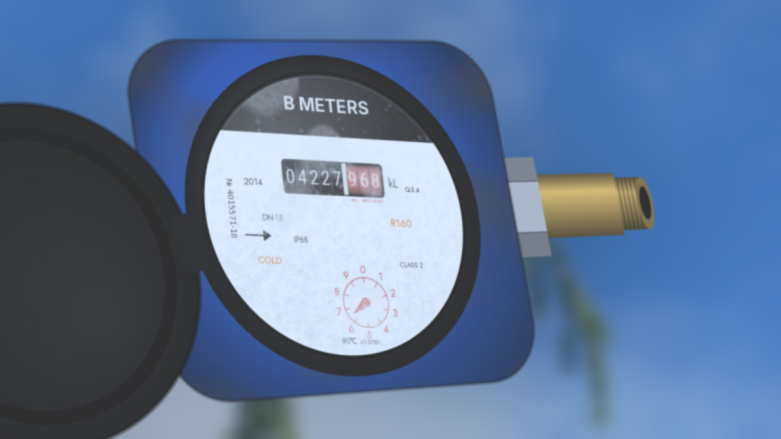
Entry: 4227.9686 kL
